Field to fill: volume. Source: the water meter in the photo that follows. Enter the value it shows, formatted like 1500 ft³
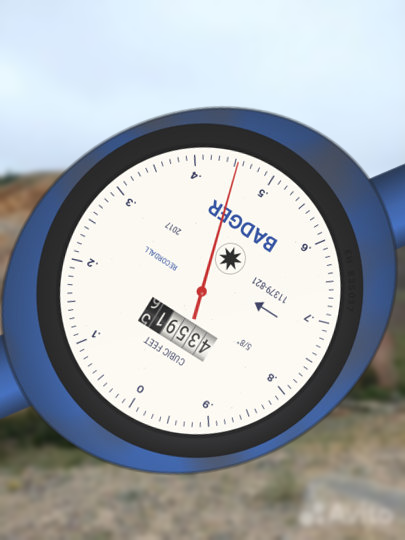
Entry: 435915.45 ft³
